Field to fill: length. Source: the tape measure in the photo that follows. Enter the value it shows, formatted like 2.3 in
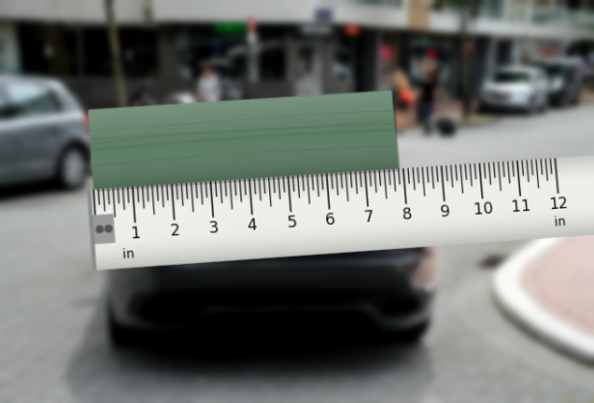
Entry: 7.875 in
